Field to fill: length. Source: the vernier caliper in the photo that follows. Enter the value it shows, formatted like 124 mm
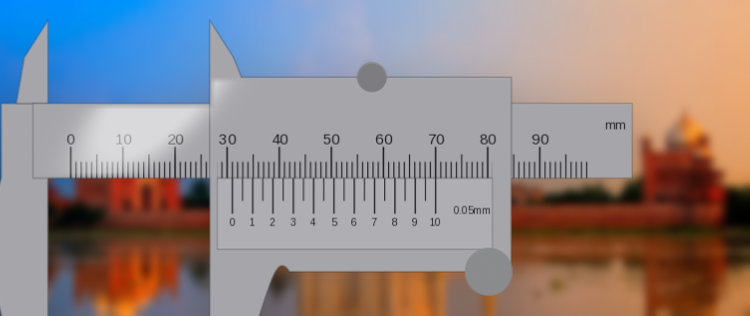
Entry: 31.0 mm
